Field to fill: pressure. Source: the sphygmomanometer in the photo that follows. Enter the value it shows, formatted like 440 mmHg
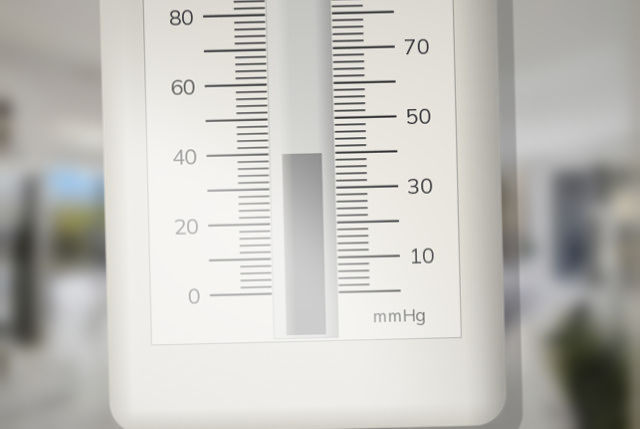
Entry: 40 mmHg
